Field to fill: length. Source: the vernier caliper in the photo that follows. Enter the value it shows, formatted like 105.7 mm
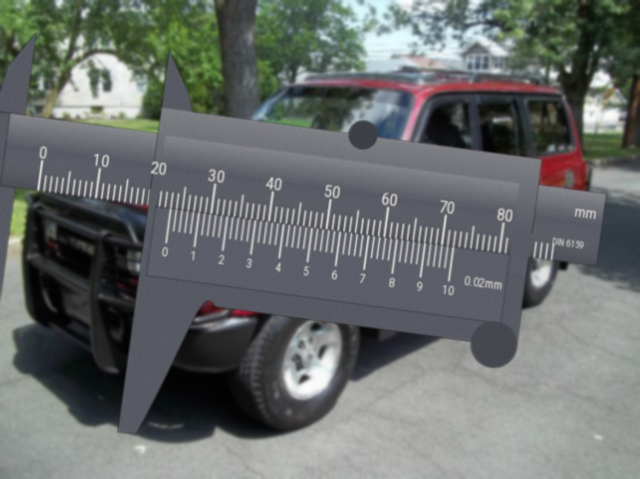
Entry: 23.0 mm
